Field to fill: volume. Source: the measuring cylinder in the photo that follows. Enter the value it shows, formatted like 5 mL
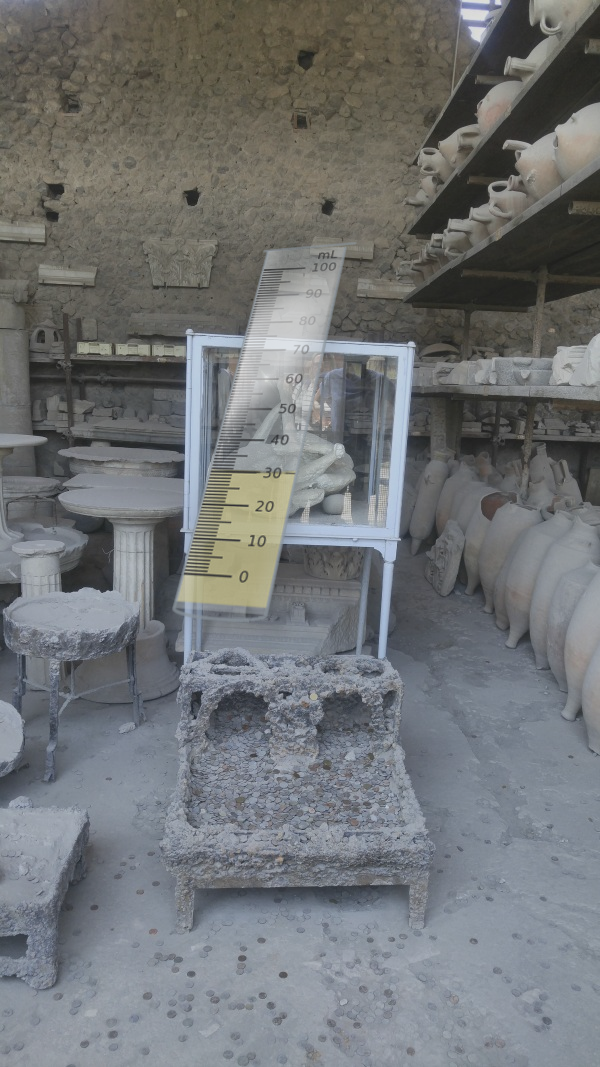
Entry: 30 mL
